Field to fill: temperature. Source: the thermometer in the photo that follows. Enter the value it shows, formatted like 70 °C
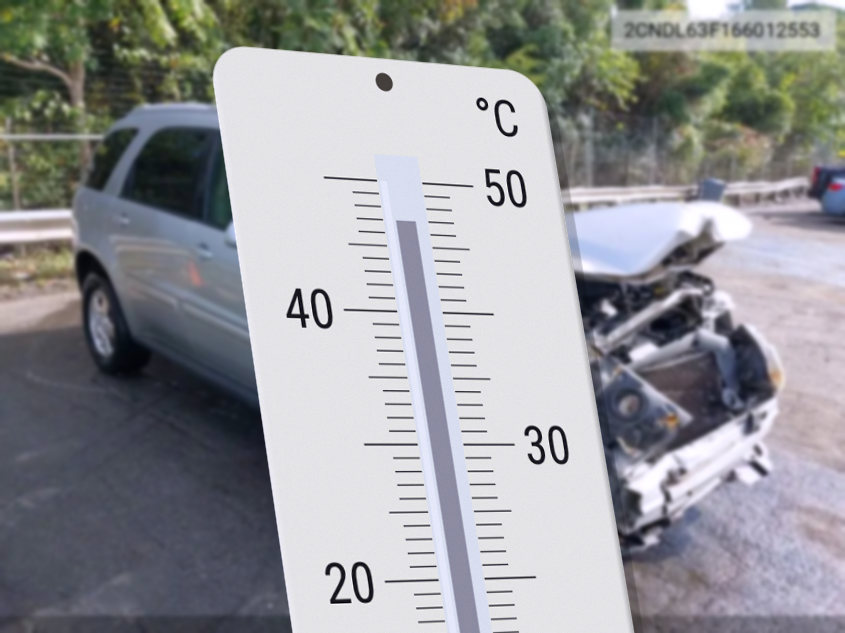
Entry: 47 °C
